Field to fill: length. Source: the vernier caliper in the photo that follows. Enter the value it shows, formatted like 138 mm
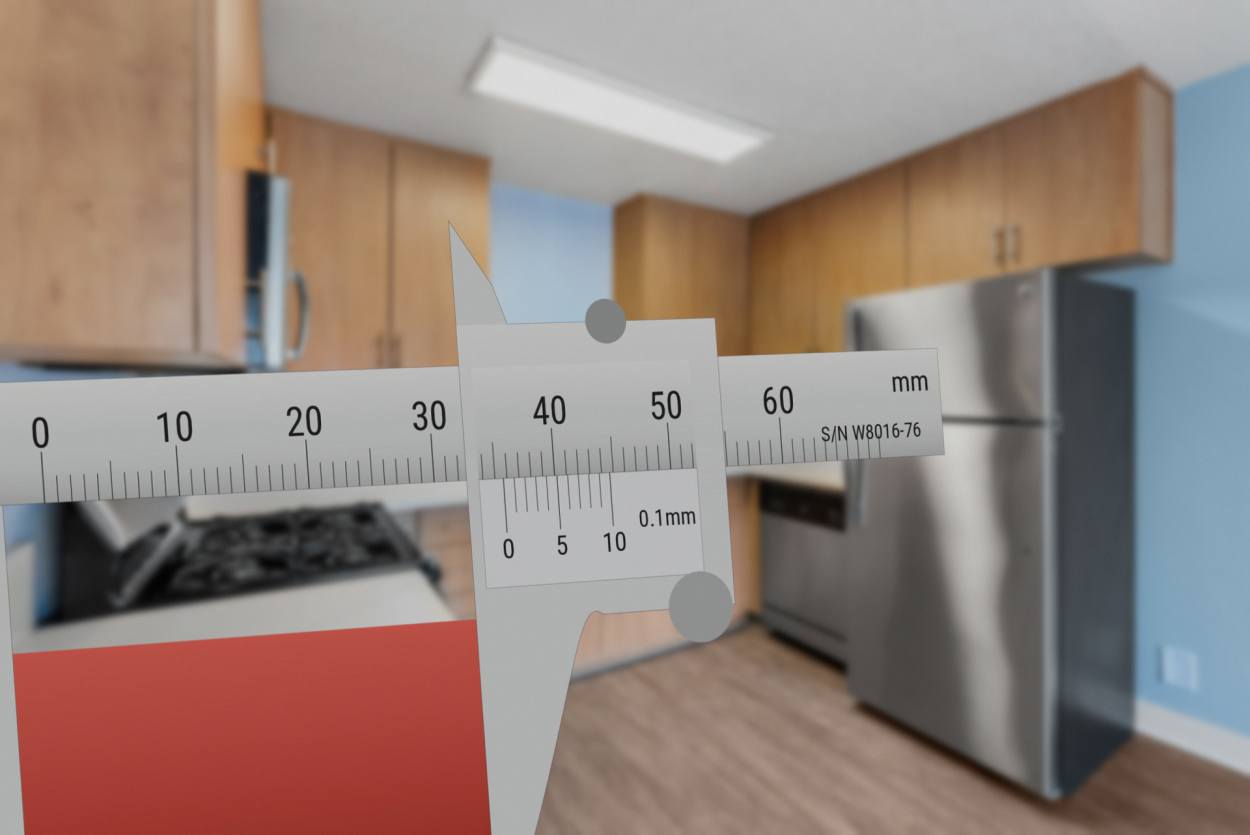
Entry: 35.7 mm
